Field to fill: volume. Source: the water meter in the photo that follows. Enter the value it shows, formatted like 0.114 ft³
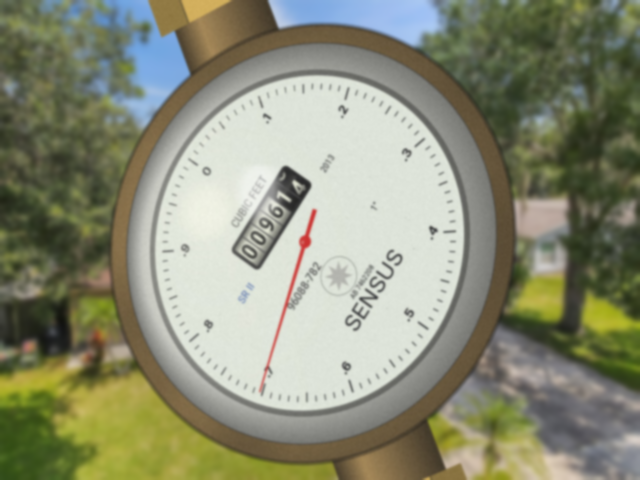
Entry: 9613.70 ft³
